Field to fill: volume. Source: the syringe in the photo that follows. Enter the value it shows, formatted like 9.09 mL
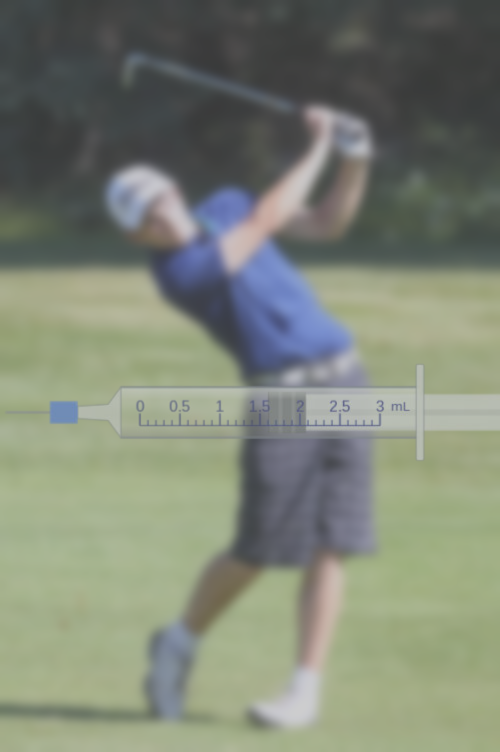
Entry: 1.6 mL
